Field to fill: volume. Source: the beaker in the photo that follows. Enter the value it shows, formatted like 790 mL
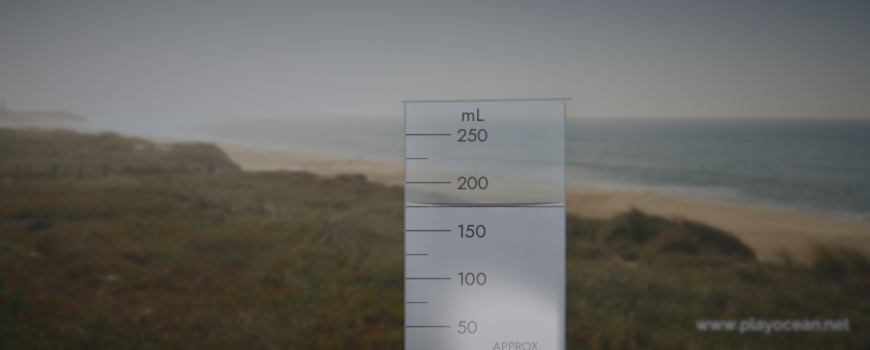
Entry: 175 mL
